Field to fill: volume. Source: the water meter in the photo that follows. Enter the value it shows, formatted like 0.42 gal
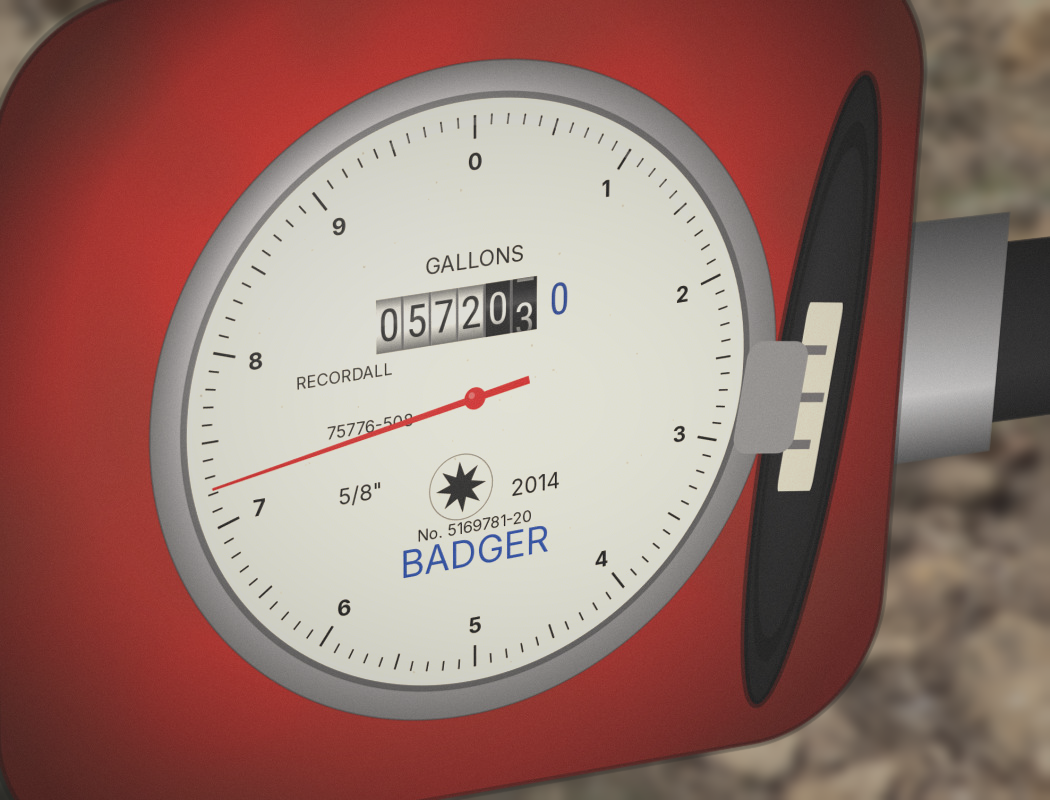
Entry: 572027.2 gal
